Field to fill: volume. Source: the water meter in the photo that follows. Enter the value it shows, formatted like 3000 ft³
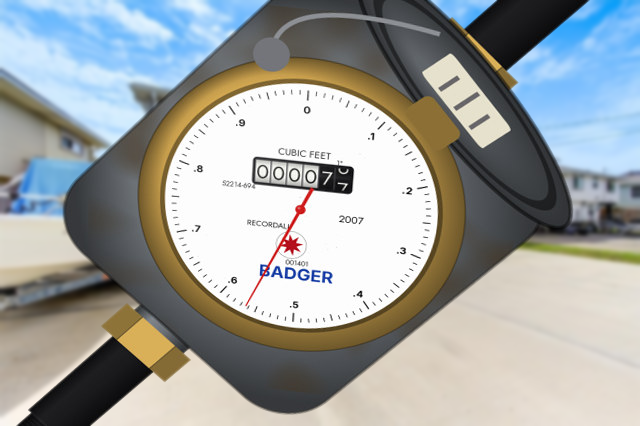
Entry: 76.56 ft³
